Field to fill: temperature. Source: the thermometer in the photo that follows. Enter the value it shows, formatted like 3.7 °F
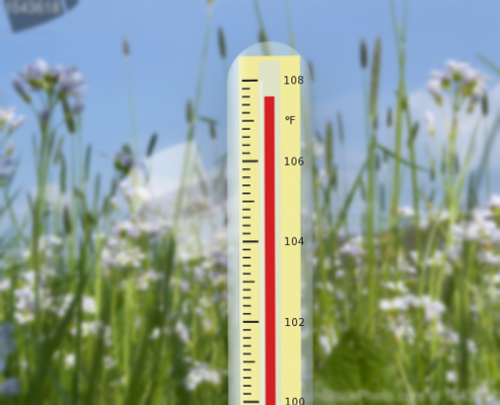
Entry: 107.6 °F
